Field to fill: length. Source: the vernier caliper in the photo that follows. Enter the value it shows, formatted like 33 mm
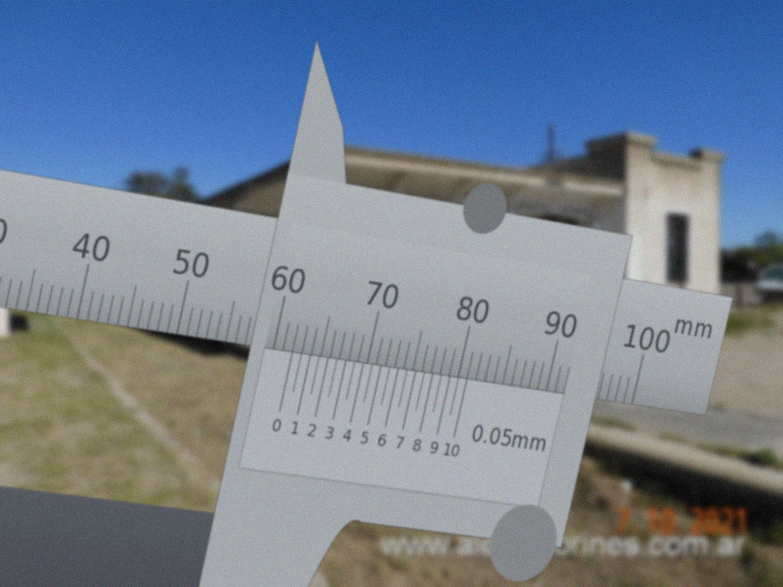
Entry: 62.0 mm
